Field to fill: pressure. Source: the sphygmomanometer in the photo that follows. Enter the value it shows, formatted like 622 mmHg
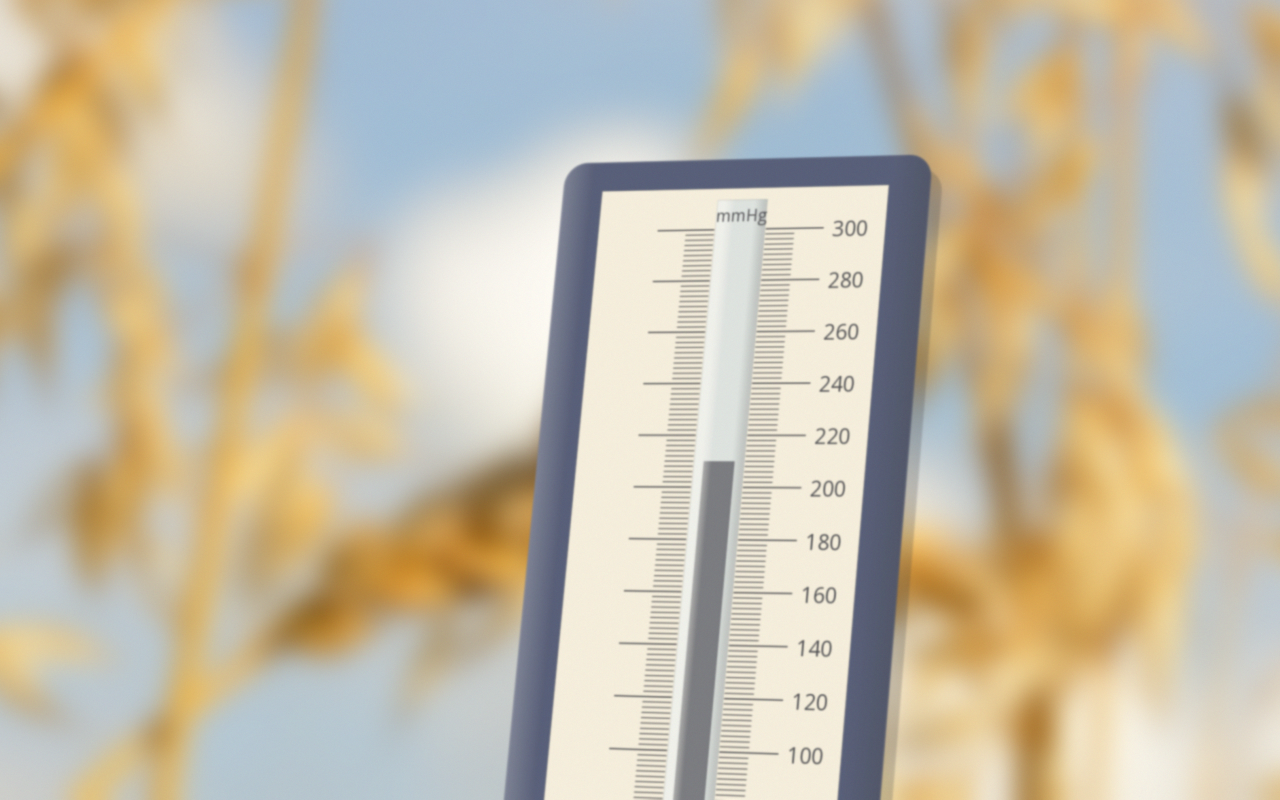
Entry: 210 mmHg
